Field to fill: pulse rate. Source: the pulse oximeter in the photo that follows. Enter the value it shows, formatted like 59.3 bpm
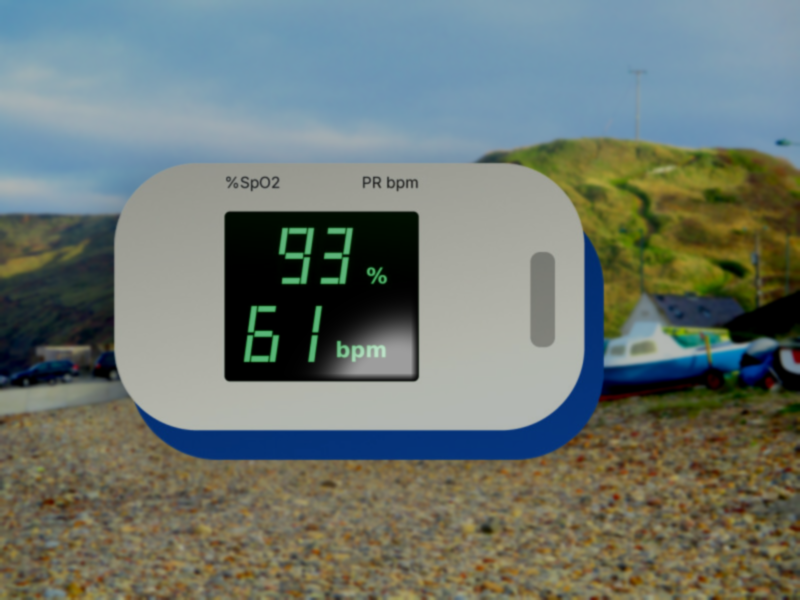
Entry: 61 bpm
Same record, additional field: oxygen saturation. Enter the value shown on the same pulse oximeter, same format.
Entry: 93 %
